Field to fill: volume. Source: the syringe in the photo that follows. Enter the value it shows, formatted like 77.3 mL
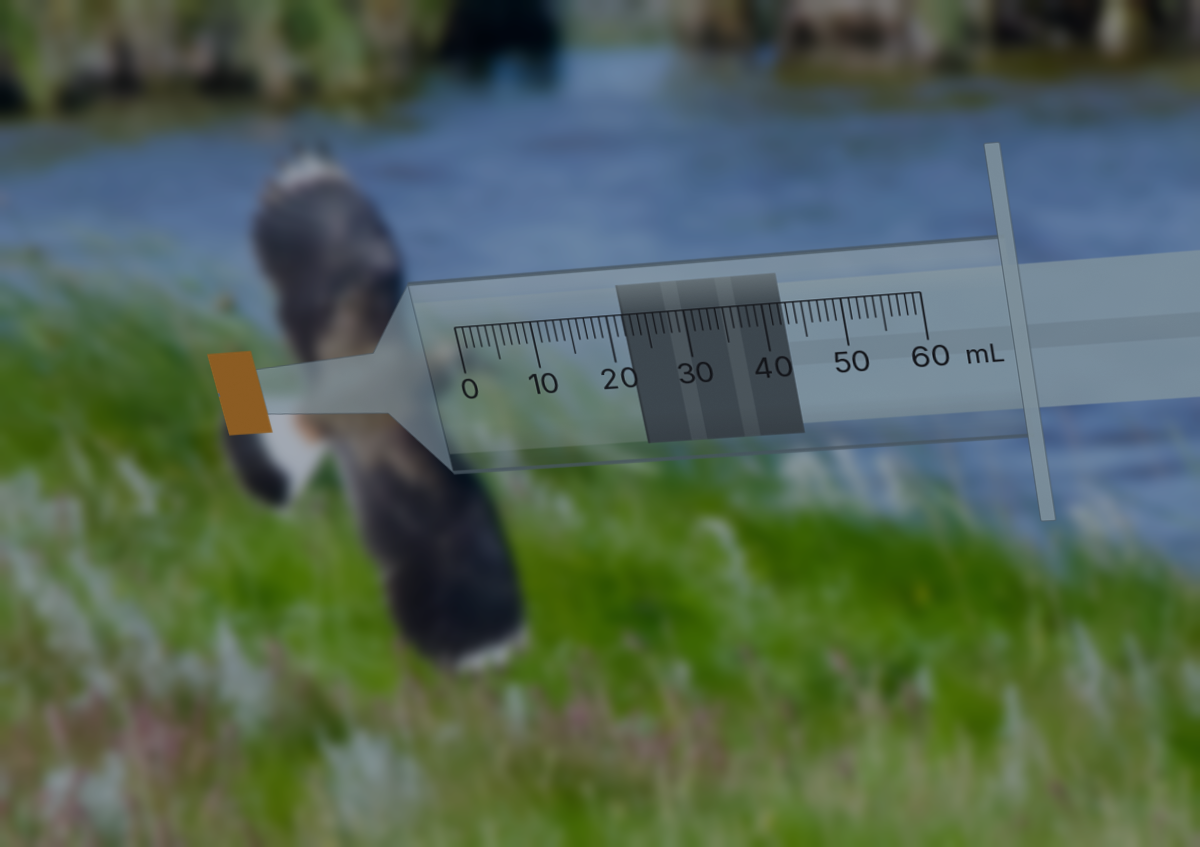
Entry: 22 mL
